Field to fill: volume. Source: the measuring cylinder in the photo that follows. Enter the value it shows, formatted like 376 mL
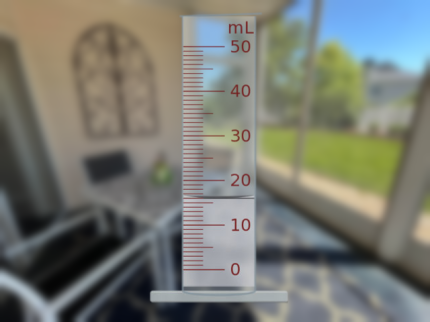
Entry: 16 mL
